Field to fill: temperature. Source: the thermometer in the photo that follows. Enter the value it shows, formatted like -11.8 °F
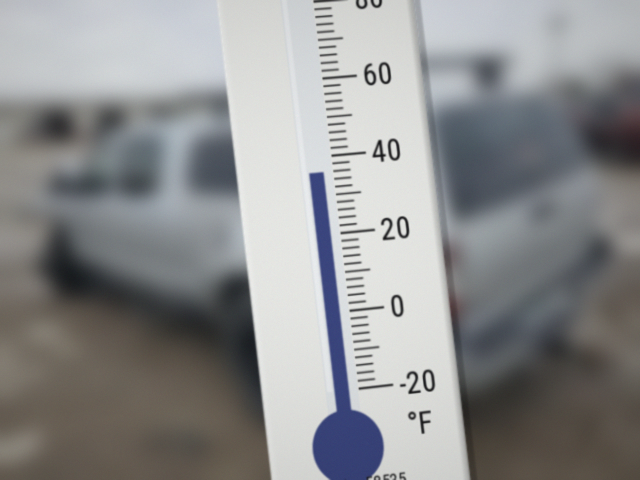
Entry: 36 °F
